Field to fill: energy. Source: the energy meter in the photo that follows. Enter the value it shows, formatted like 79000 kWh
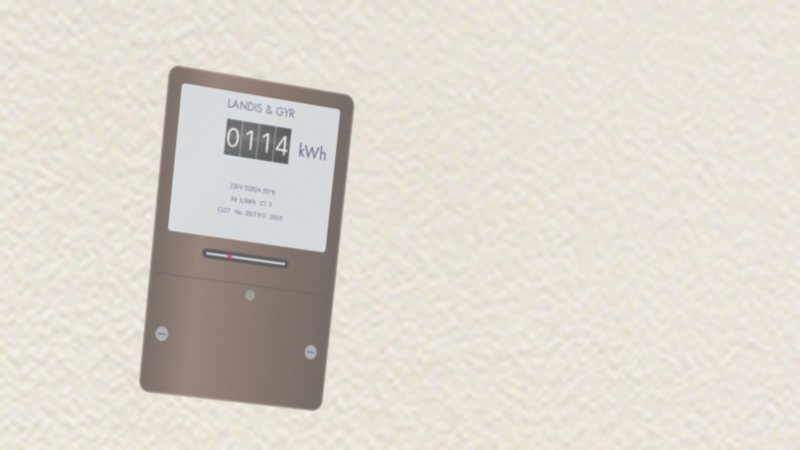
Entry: 114 kWh
